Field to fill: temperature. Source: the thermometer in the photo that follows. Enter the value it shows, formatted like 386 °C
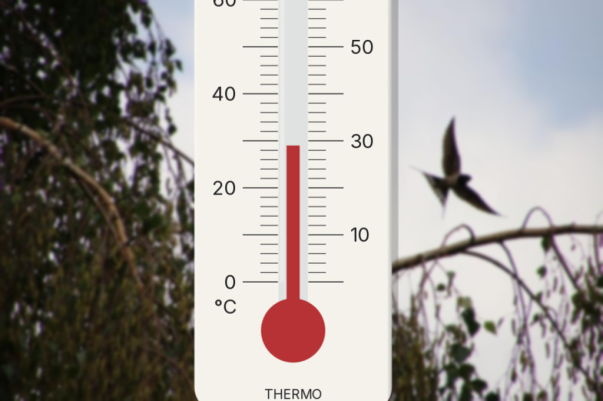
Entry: 29 °C
